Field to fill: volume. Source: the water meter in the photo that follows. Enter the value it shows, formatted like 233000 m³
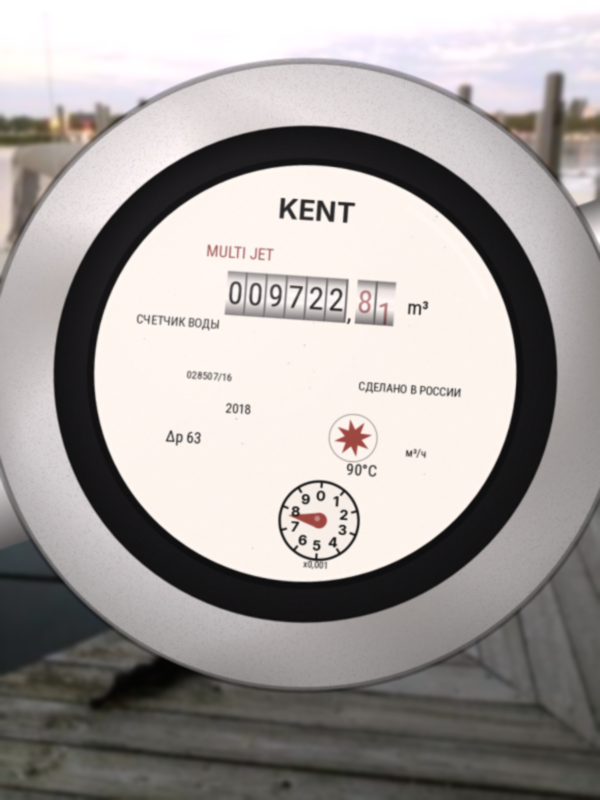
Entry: 9722.807 m³
